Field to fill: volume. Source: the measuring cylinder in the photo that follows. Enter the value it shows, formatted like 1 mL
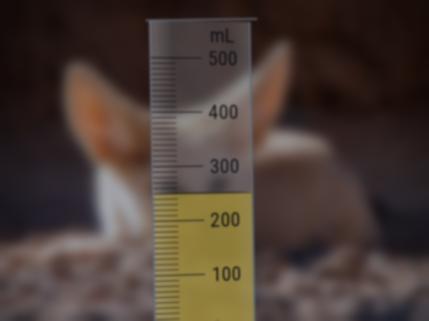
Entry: 250 mL
